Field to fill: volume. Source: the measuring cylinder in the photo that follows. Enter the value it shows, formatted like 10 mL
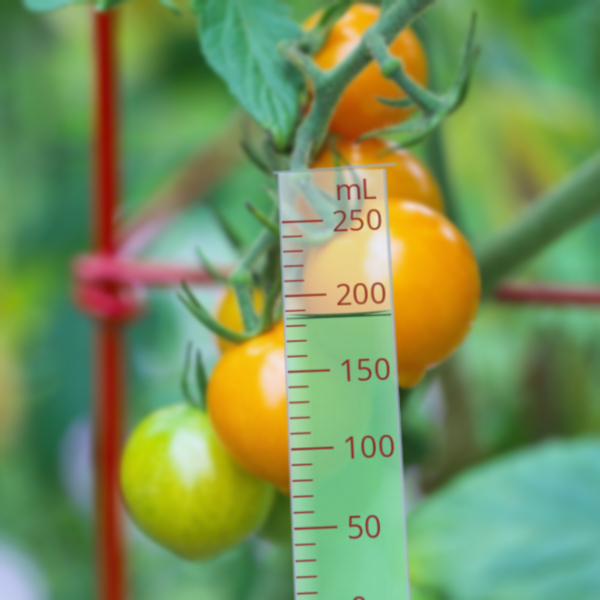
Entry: 185 mL
